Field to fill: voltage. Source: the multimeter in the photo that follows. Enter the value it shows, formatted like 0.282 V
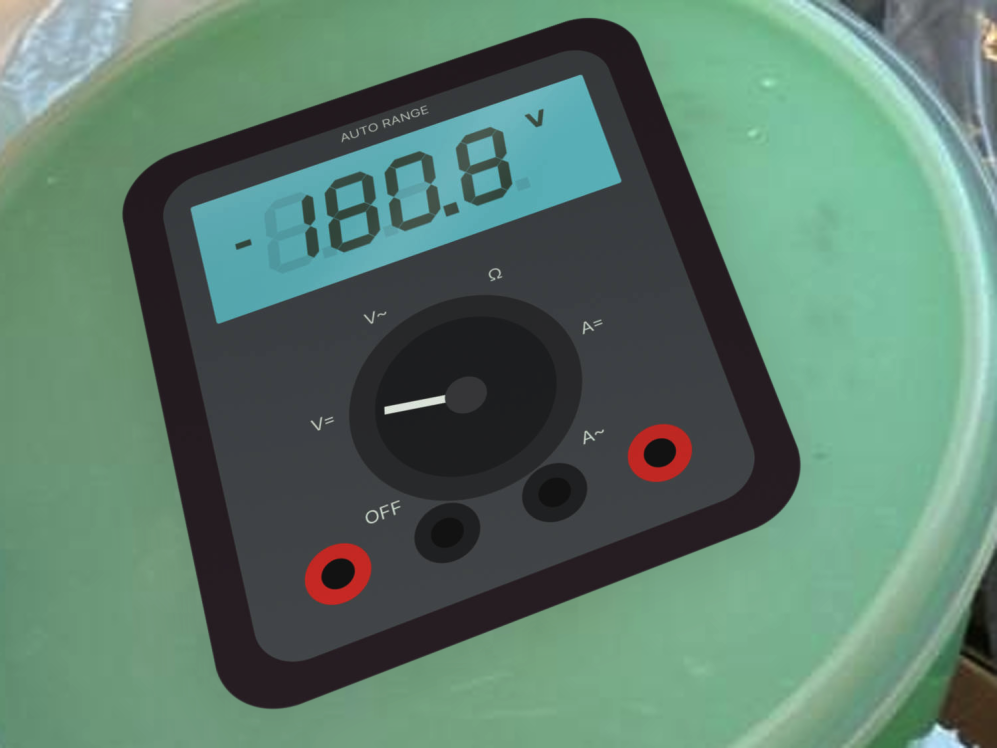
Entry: -180.8 V
